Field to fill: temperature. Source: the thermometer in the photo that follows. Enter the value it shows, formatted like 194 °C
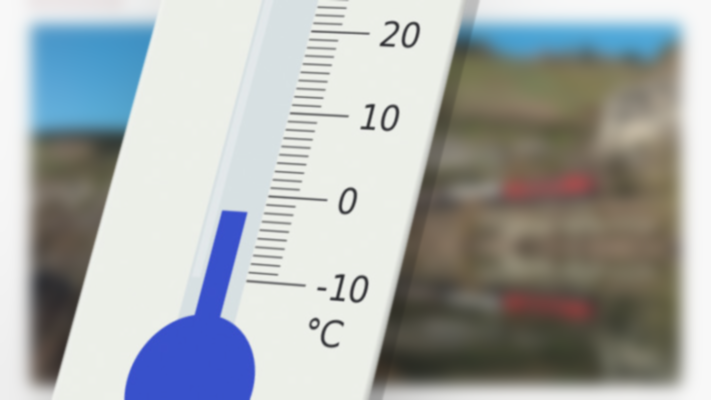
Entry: -2 °C
